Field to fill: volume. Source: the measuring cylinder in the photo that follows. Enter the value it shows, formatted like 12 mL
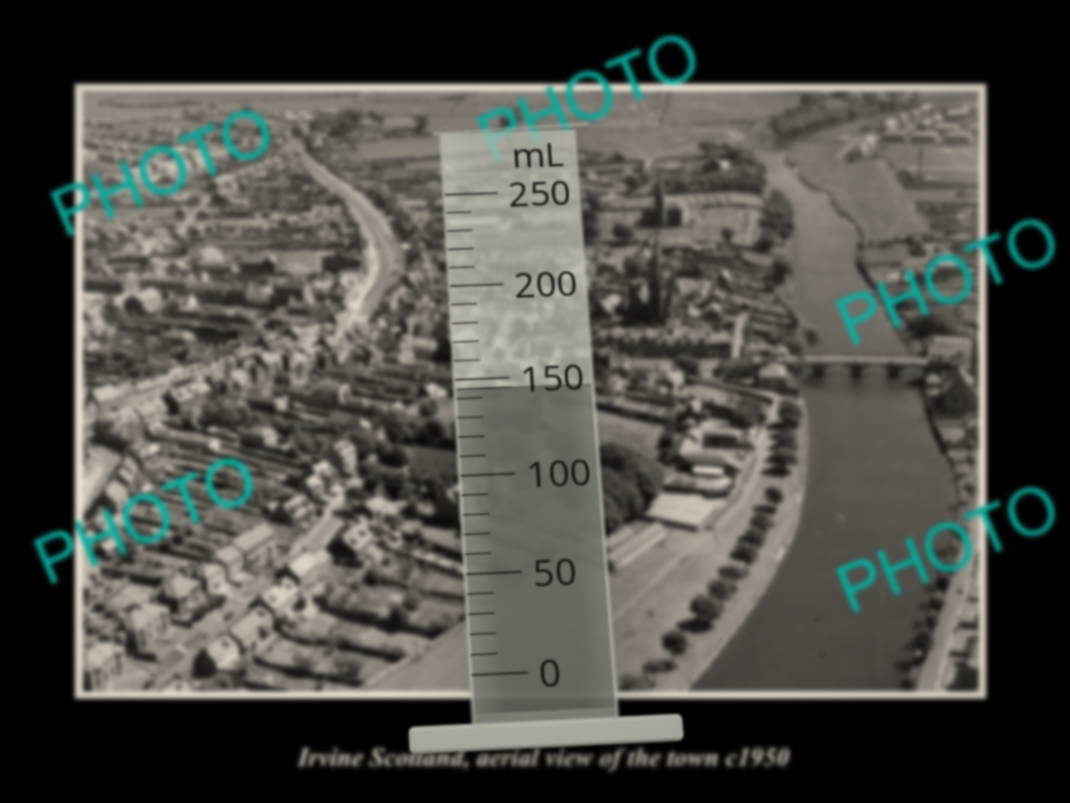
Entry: 145 mL
